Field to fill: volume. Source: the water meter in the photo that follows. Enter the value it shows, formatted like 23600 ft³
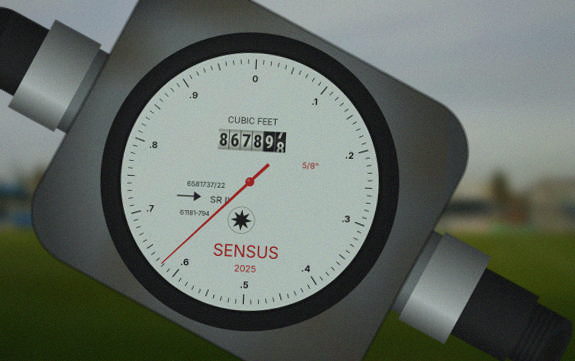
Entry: 867897.62 ft³
